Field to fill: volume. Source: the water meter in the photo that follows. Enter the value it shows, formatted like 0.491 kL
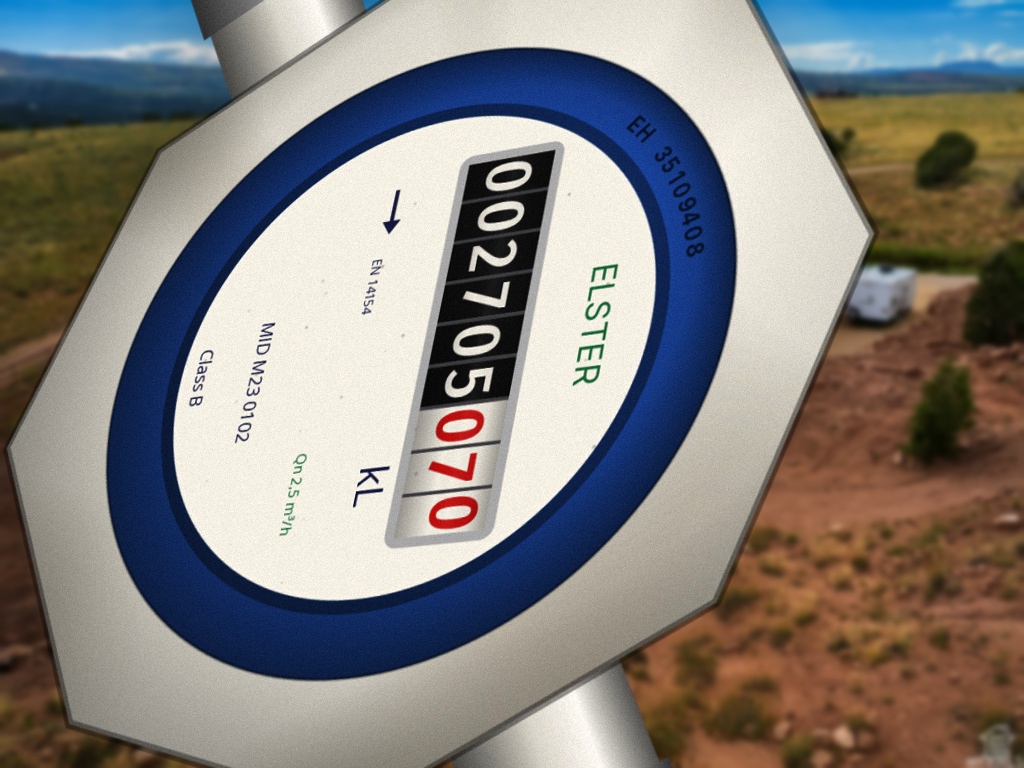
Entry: 2705.070 kL
